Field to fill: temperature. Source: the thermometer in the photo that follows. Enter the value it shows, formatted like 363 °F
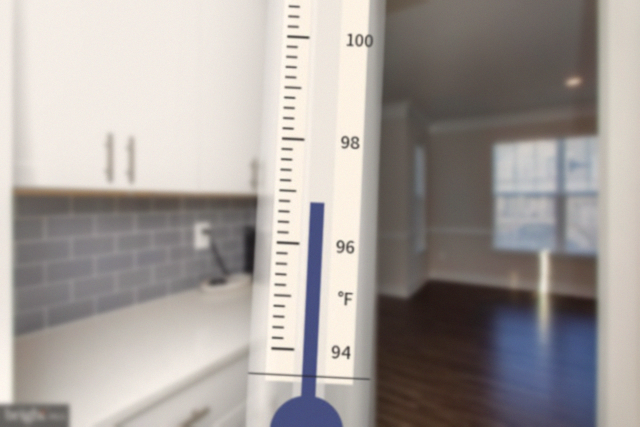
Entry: 96.8 °F
